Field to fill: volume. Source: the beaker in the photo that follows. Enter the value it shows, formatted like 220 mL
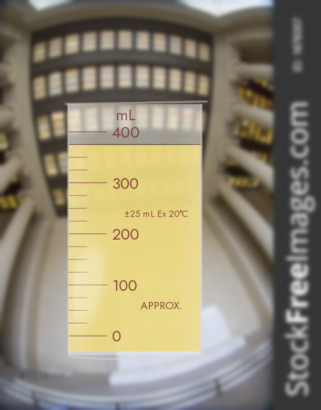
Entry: 375 mL
